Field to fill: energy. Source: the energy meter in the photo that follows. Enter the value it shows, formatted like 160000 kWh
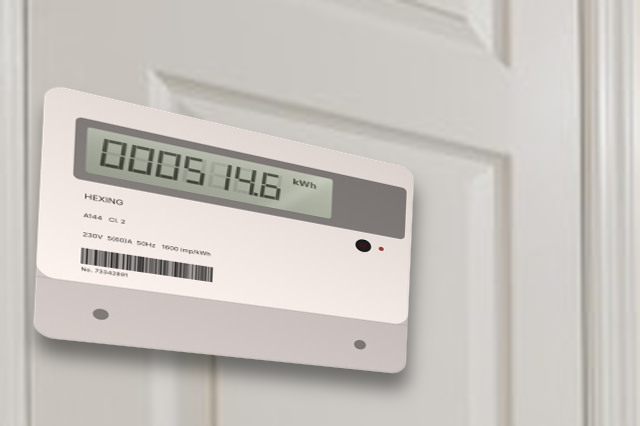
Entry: 514.6 kWh
